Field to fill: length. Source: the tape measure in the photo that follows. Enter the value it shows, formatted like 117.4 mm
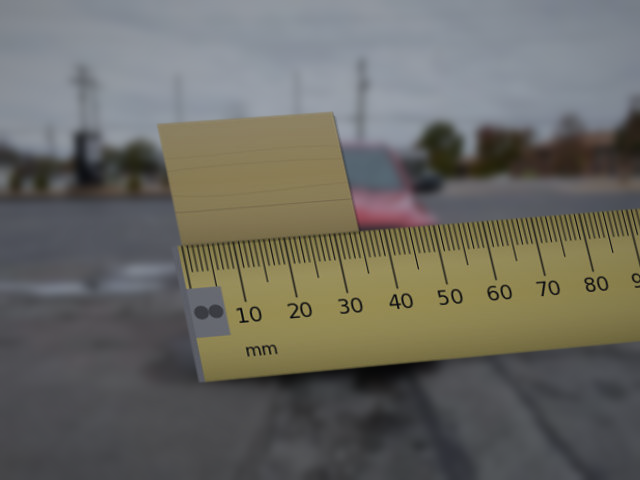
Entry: 35 mm
